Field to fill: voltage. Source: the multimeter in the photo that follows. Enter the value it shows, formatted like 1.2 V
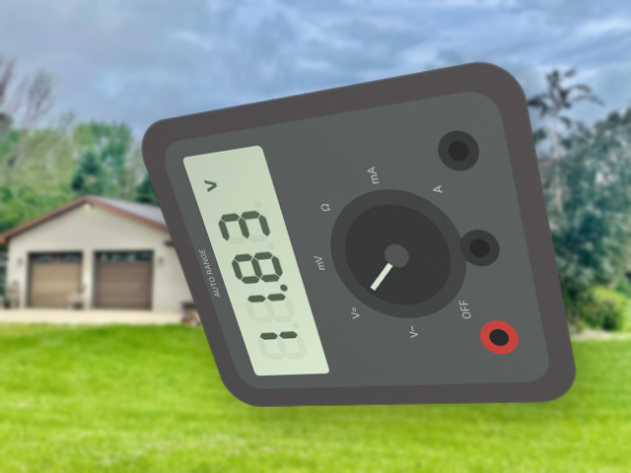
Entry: 11.83 V
